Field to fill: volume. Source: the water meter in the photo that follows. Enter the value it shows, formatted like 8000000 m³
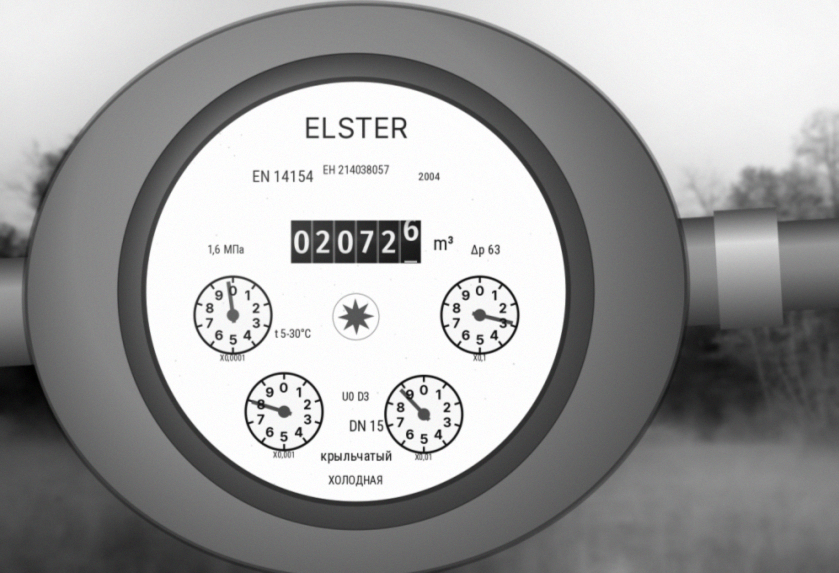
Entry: 20726.2879 m³
